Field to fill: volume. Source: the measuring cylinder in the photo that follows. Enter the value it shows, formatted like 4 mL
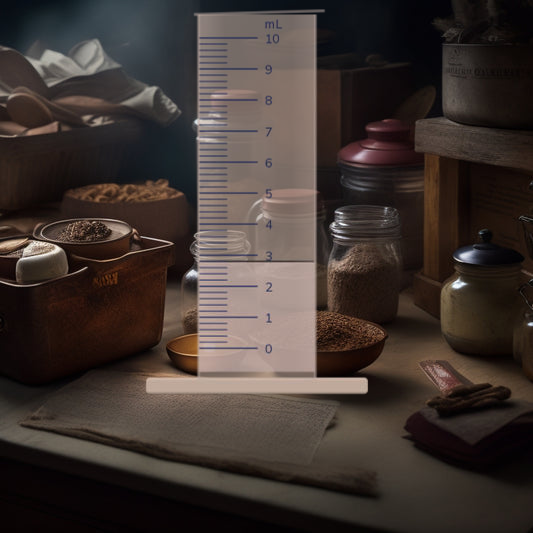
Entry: 2.8 mL
